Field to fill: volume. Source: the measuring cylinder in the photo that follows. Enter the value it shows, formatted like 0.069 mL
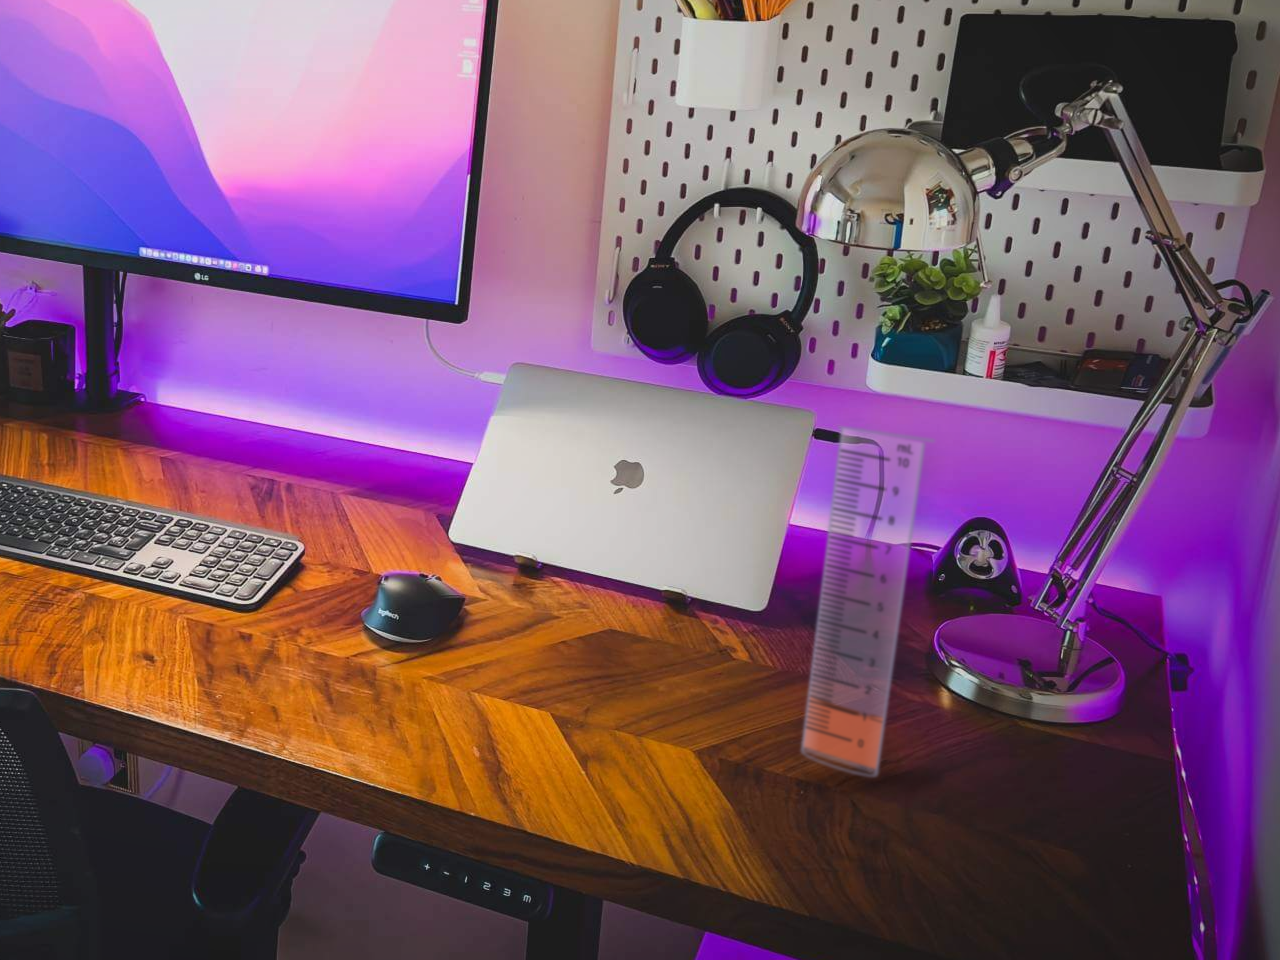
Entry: 1 mL
